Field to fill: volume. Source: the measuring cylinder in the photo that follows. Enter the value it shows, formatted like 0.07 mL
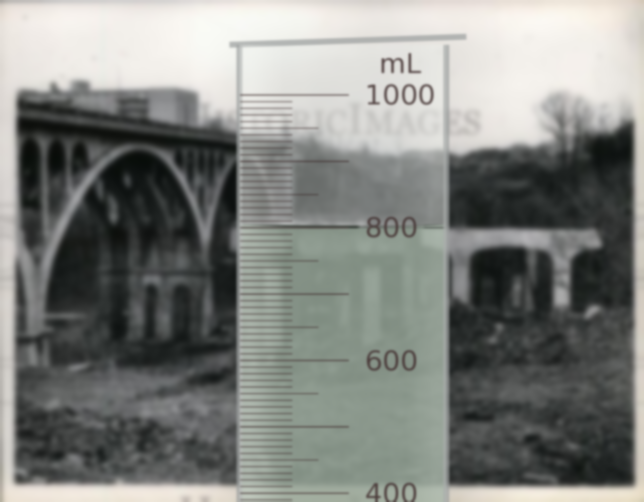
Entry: 800 mL
